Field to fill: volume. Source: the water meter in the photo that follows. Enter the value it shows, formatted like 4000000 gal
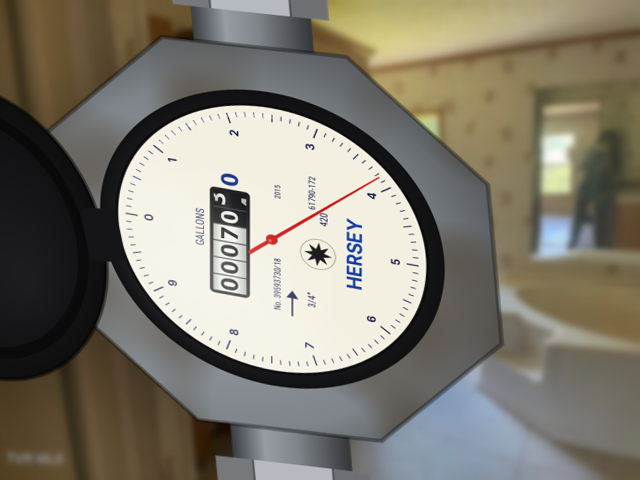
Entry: 7033.8 gal
